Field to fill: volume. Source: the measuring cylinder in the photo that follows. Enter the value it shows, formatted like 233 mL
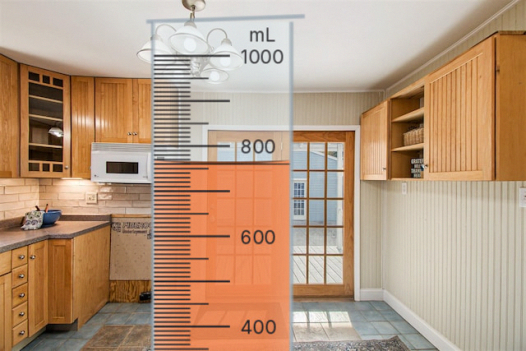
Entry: 760 mL
